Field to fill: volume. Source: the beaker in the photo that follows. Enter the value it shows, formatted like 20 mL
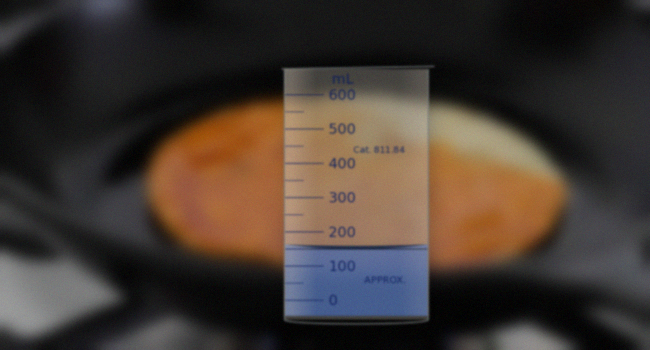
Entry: 150 mL
